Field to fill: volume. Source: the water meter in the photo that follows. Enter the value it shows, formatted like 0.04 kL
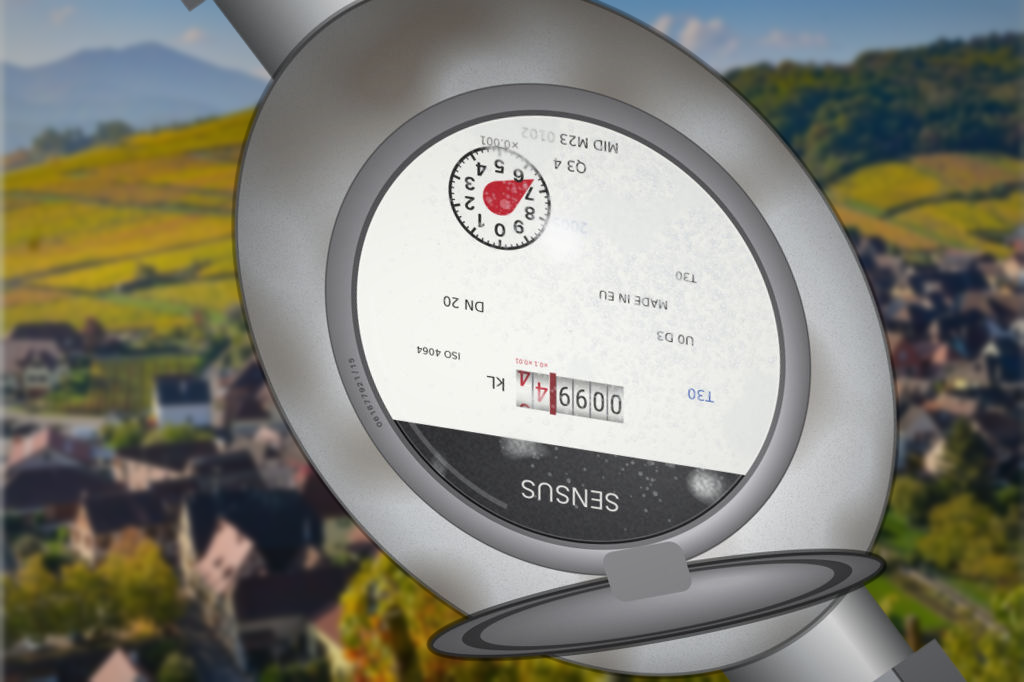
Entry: 99.436 kL
